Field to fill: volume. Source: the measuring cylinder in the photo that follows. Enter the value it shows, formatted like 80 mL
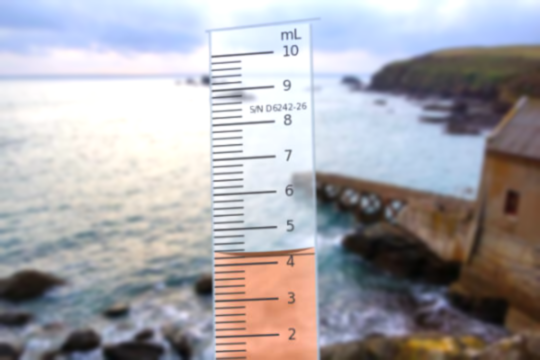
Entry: 4.2 mL
